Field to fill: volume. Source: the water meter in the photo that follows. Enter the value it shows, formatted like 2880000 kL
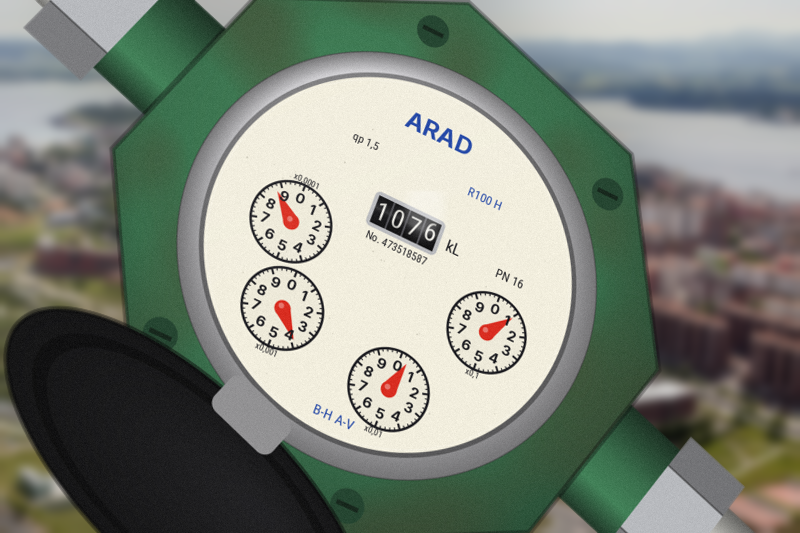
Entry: 1076.1038 kL
